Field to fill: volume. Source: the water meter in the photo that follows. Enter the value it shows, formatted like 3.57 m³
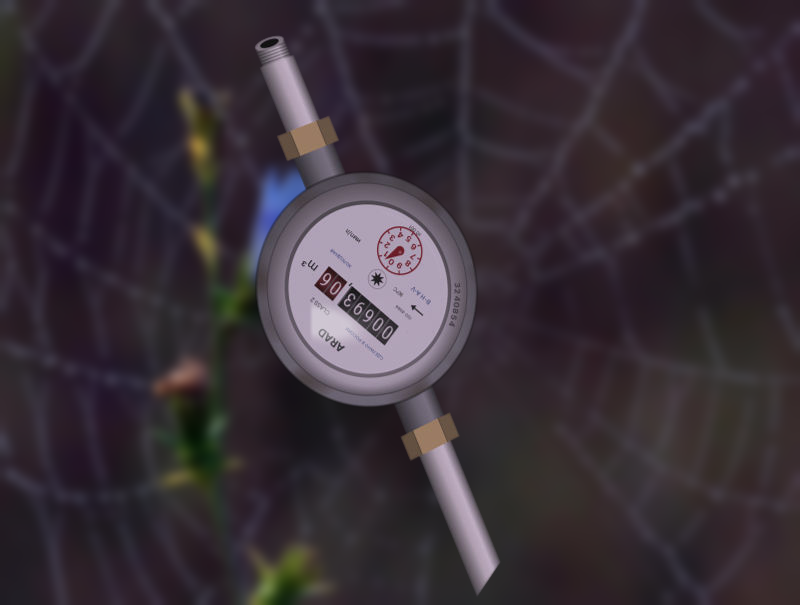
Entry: 693.060 m³
